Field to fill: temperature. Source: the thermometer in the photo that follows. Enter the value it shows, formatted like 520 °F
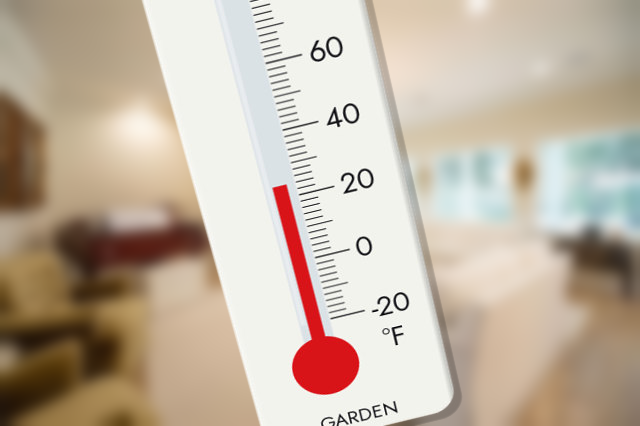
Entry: 24 °F
